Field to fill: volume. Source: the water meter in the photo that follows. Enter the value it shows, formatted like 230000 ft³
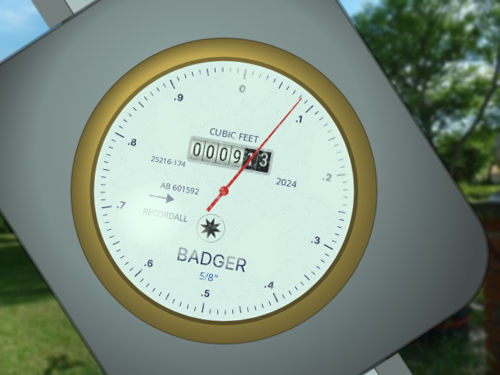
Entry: 913.08 ft³
